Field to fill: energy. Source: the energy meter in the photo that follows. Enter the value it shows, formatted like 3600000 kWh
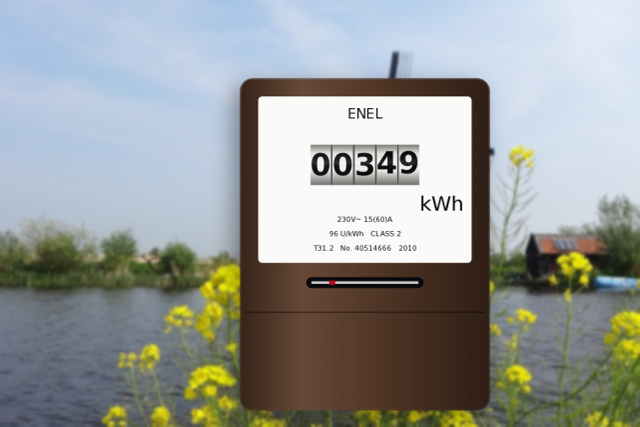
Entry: 349 kWh
